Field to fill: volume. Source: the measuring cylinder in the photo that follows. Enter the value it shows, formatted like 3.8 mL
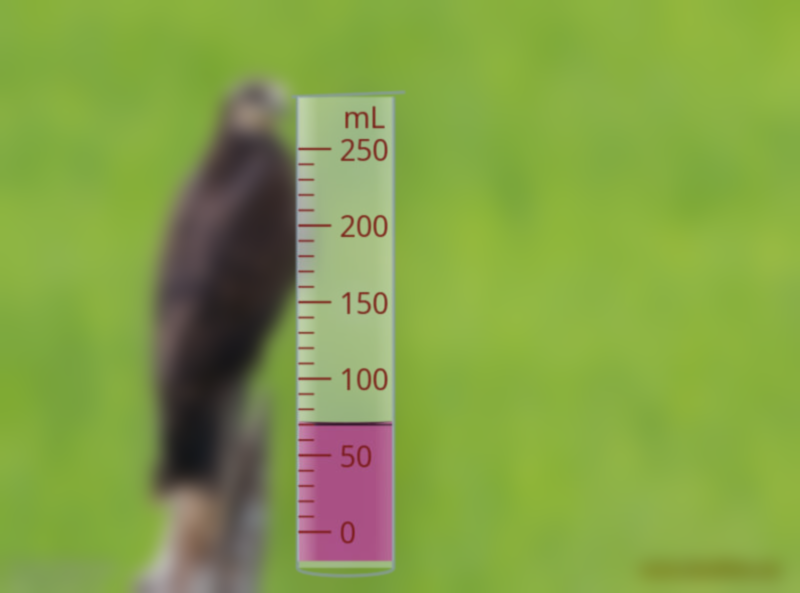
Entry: 70 mL
